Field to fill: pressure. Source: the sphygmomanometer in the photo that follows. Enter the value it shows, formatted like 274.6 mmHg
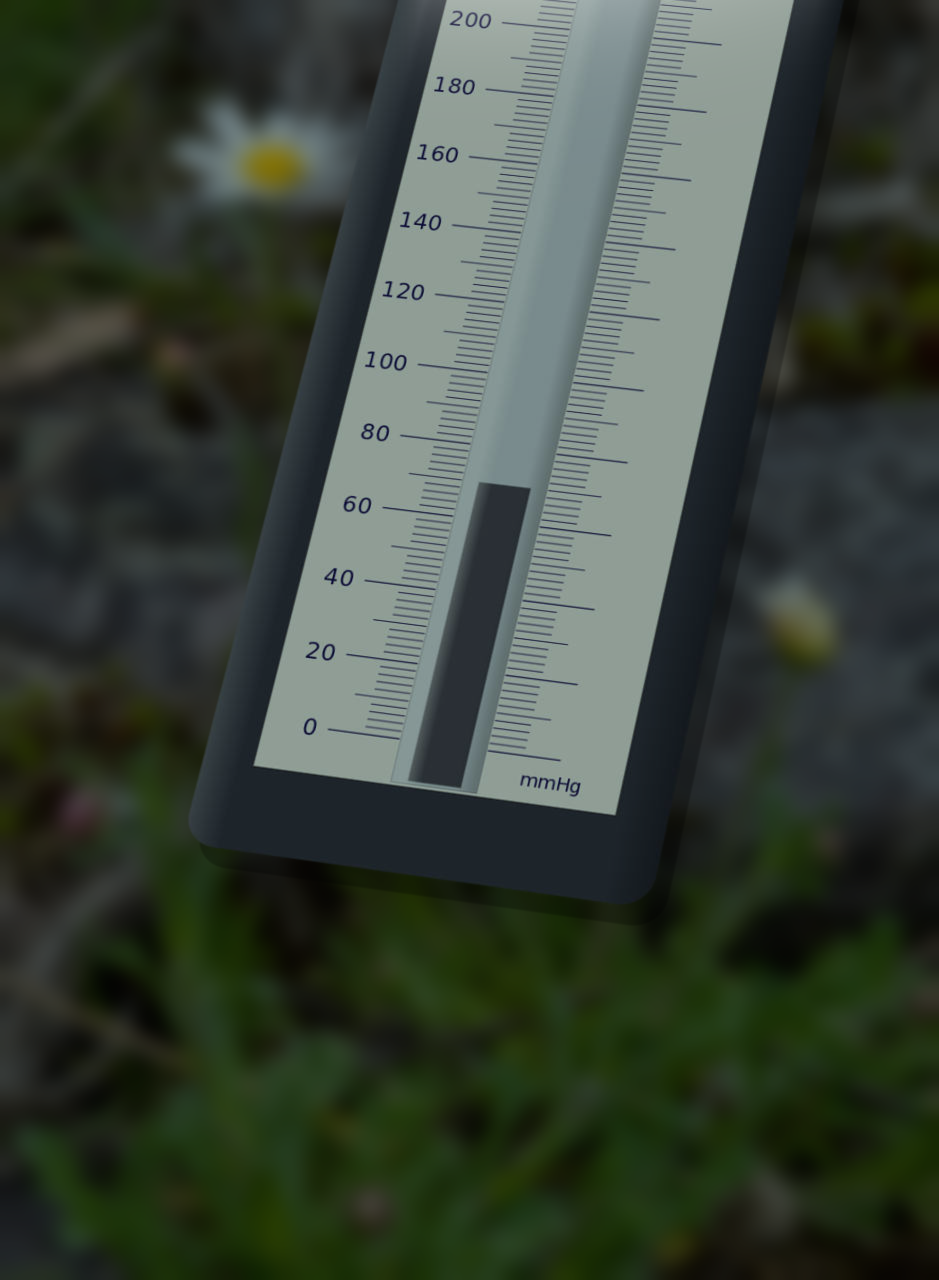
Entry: 70 mmHg
